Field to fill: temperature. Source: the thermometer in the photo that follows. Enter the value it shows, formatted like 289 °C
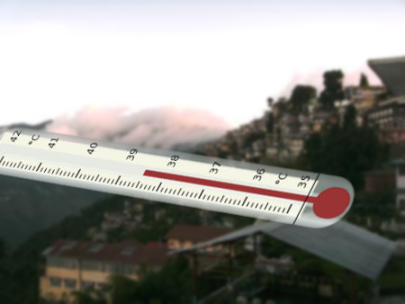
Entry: 38.5 °C
